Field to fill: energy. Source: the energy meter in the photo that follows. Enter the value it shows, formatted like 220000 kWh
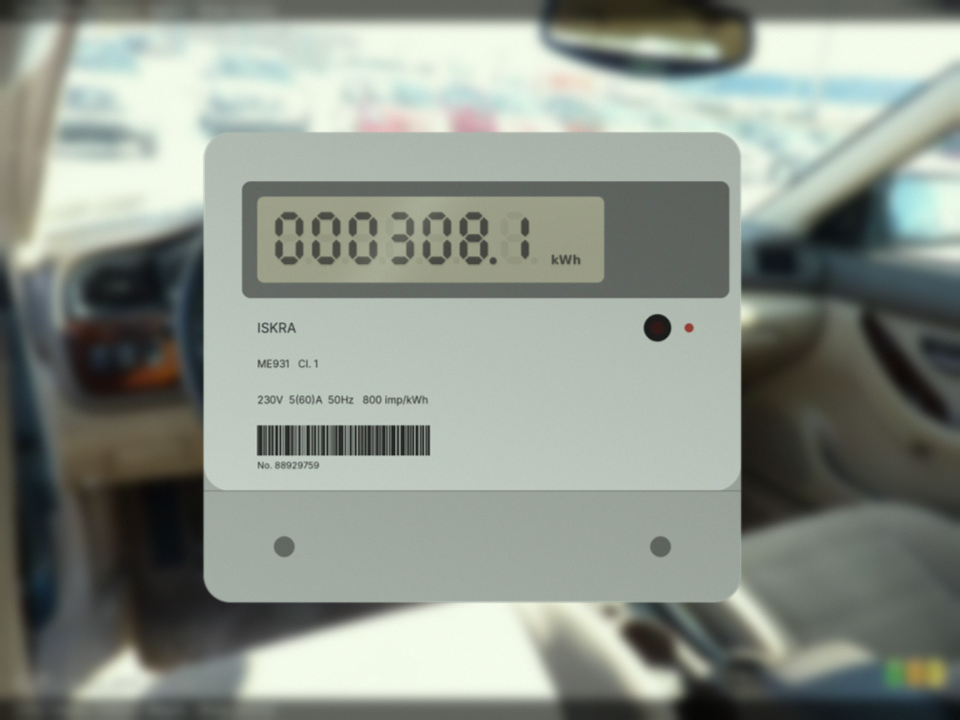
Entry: 308.1 kWh
